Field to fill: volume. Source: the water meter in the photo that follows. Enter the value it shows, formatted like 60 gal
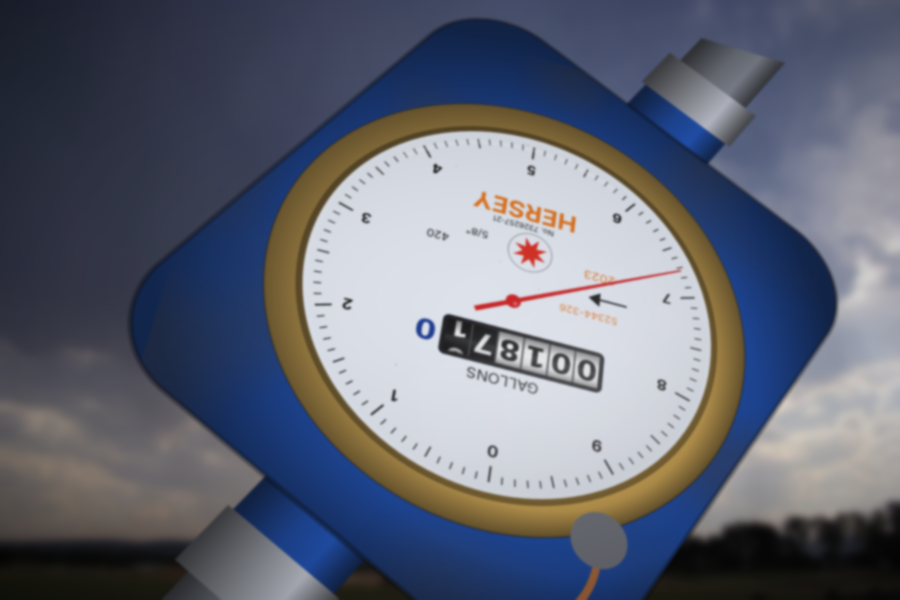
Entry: 18706.7 gal
